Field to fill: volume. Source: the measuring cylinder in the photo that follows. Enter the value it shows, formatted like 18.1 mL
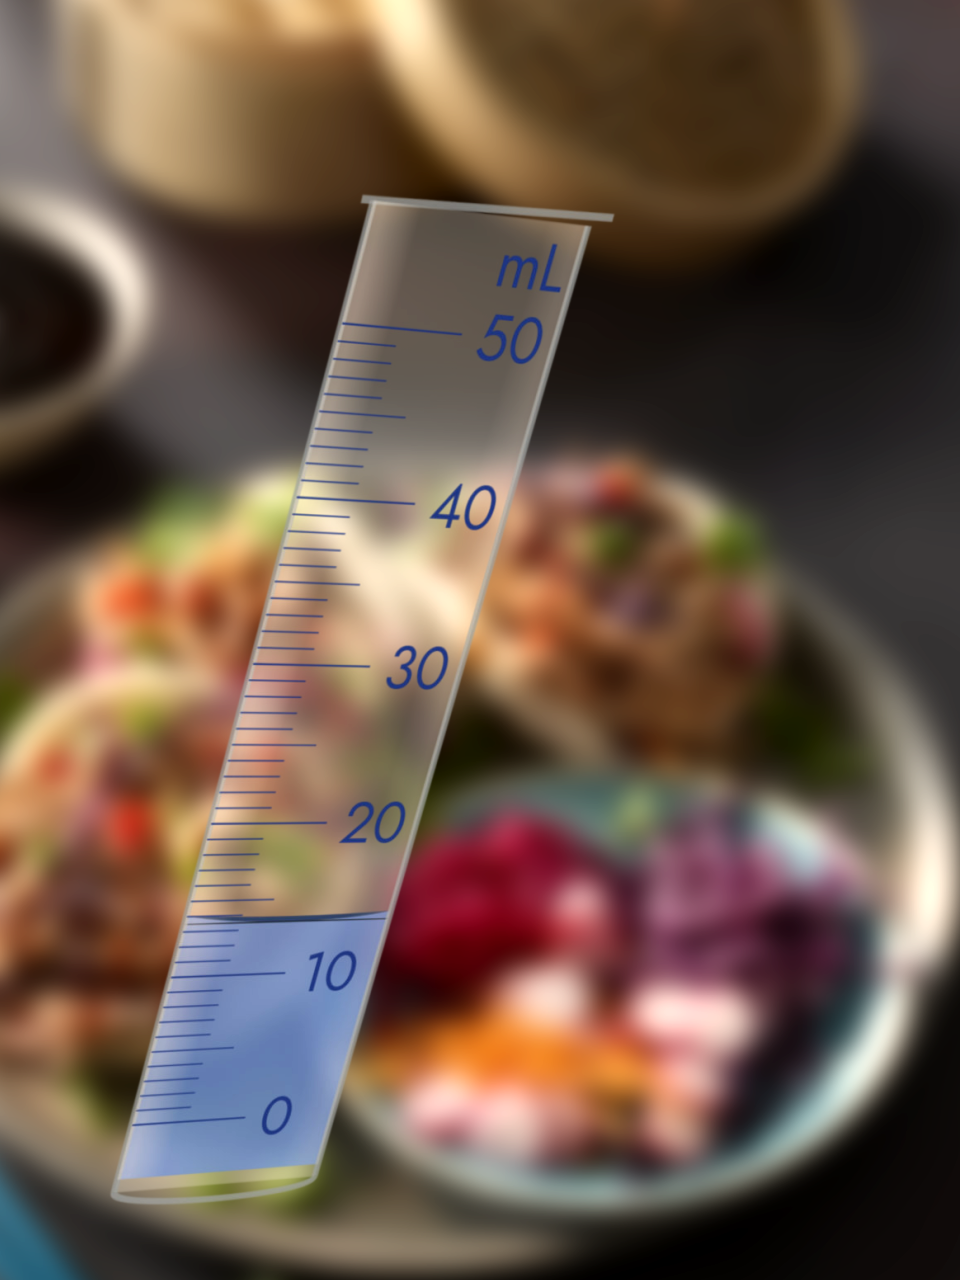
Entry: 13.5 mL
